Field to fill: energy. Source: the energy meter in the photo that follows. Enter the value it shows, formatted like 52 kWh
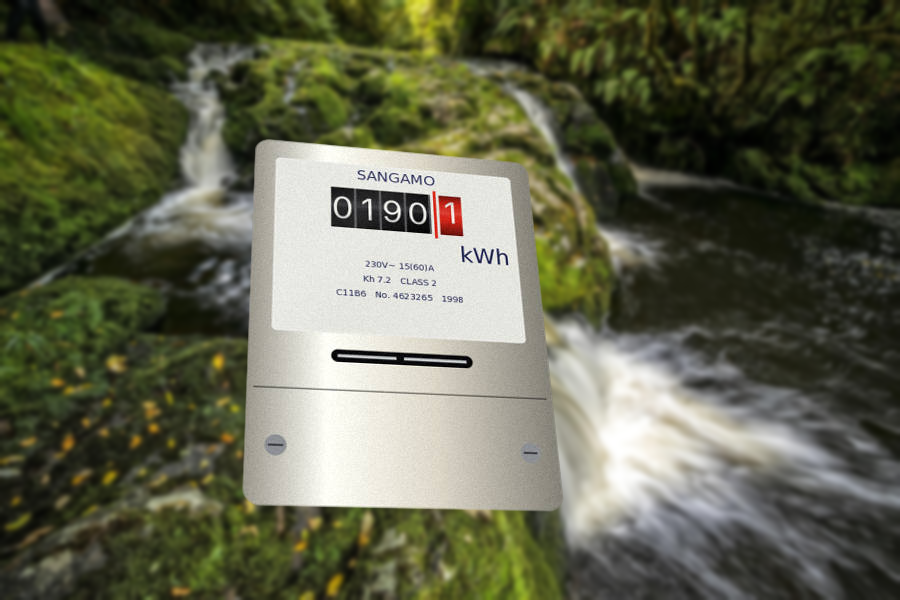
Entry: 190.1 kWh
